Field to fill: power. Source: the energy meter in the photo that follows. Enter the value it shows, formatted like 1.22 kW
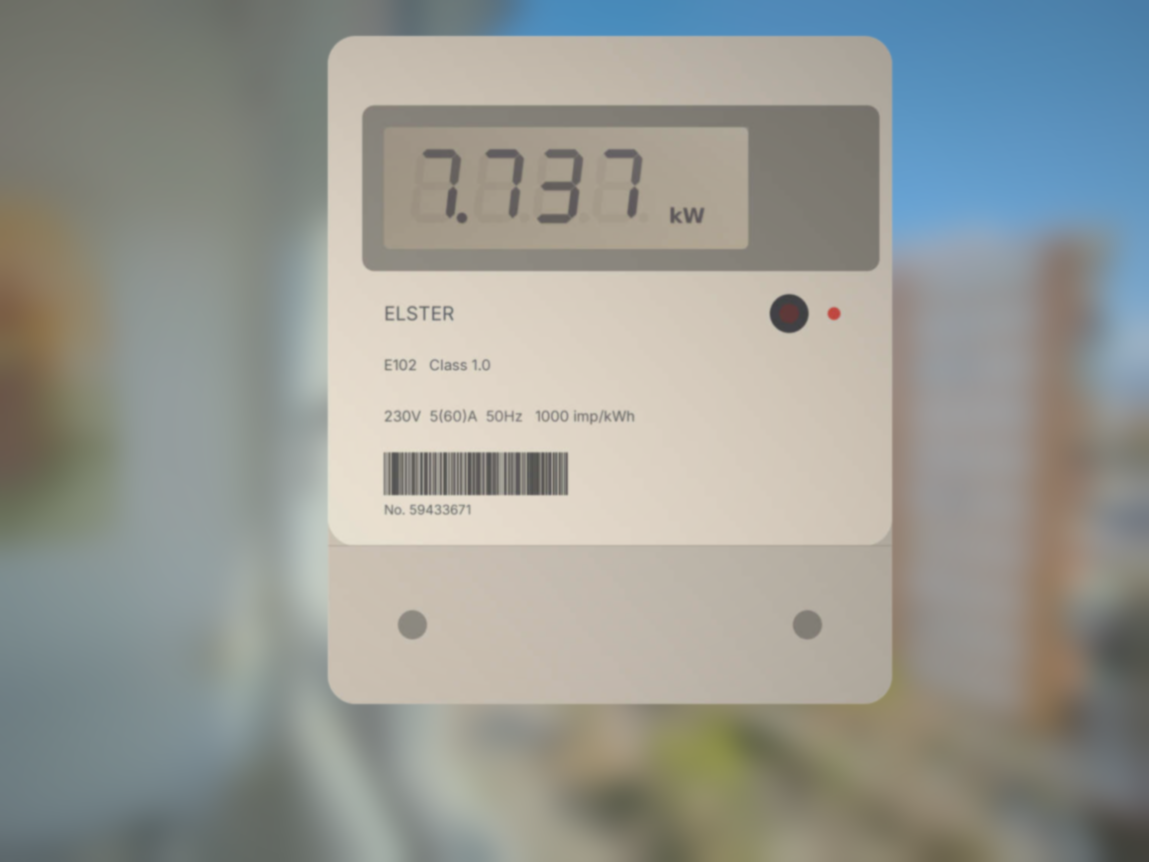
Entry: 7.737 kW
